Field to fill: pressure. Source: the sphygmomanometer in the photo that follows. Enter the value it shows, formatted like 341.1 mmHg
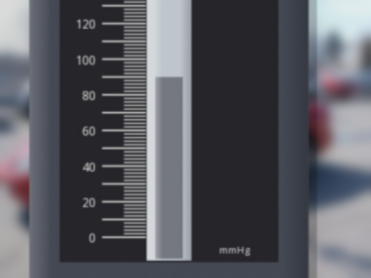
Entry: 90 mmHg
